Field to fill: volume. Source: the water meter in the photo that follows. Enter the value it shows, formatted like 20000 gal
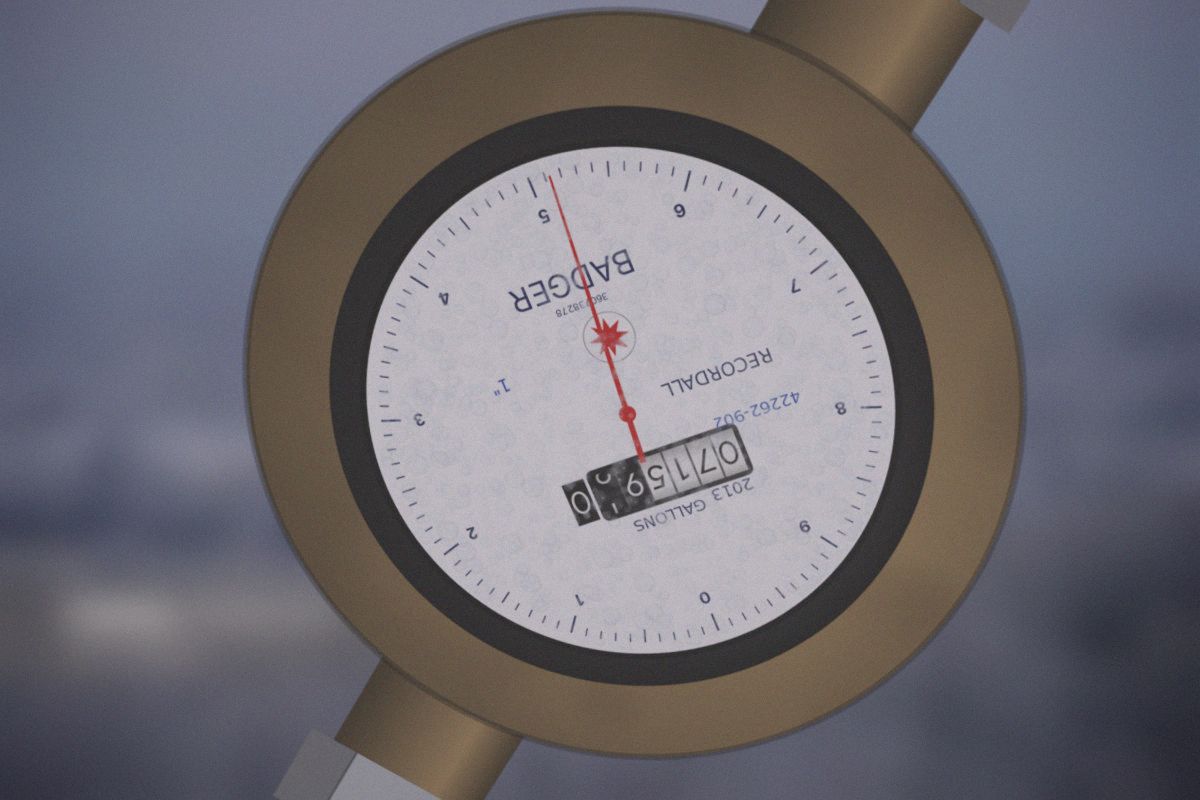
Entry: 715915.1 gal
